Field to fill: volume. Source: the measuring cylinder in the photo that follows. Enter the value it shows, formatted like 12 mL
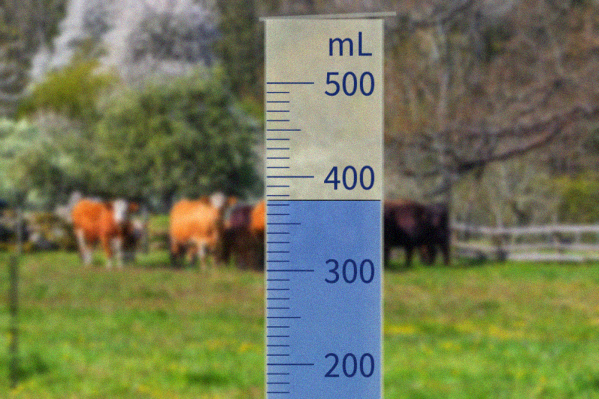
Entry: 375 mL
